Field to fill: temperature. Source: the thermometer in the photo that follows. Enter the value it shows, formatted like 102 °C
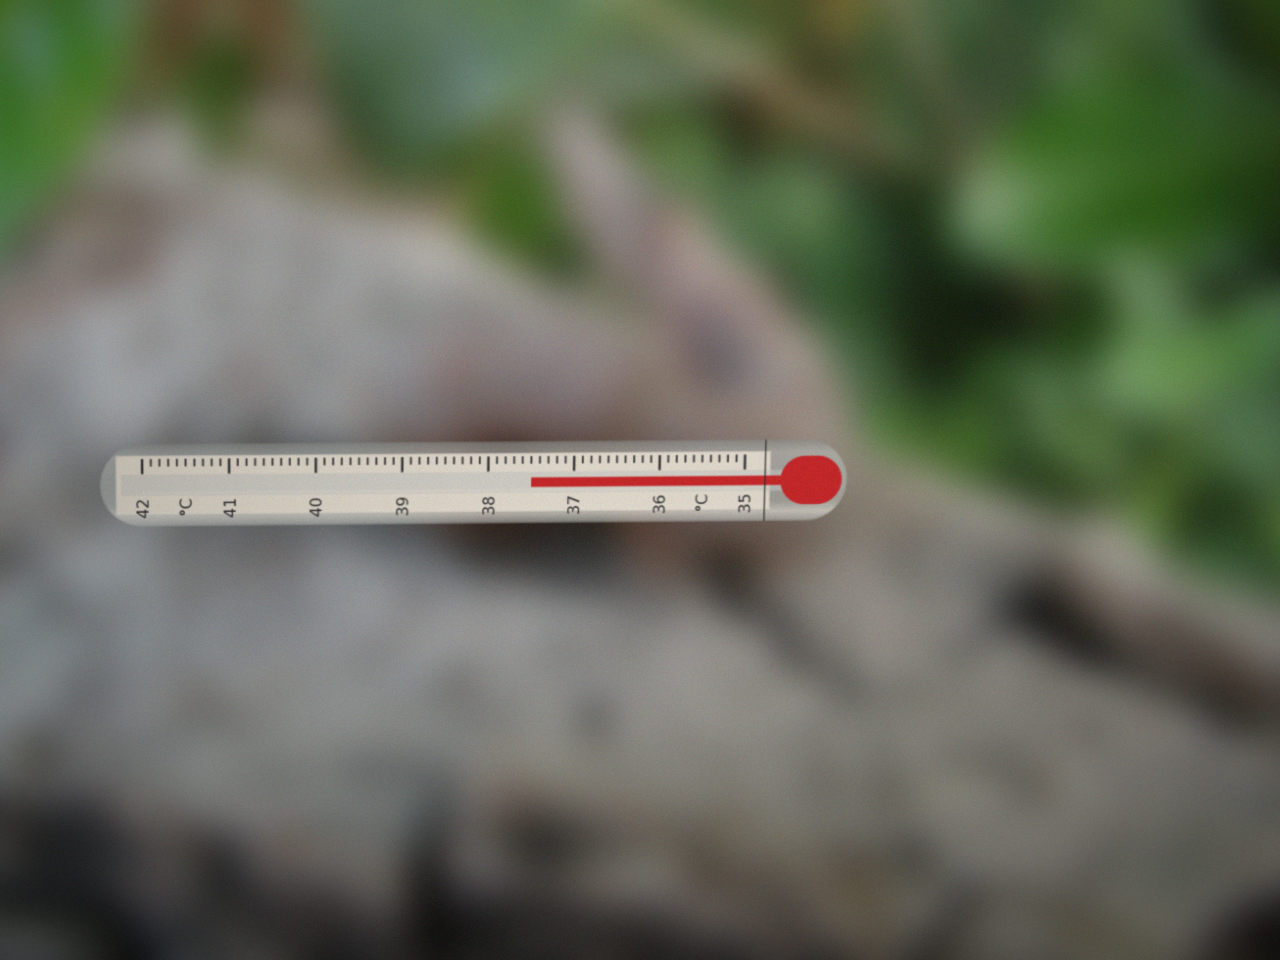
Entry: 37.5 °C
